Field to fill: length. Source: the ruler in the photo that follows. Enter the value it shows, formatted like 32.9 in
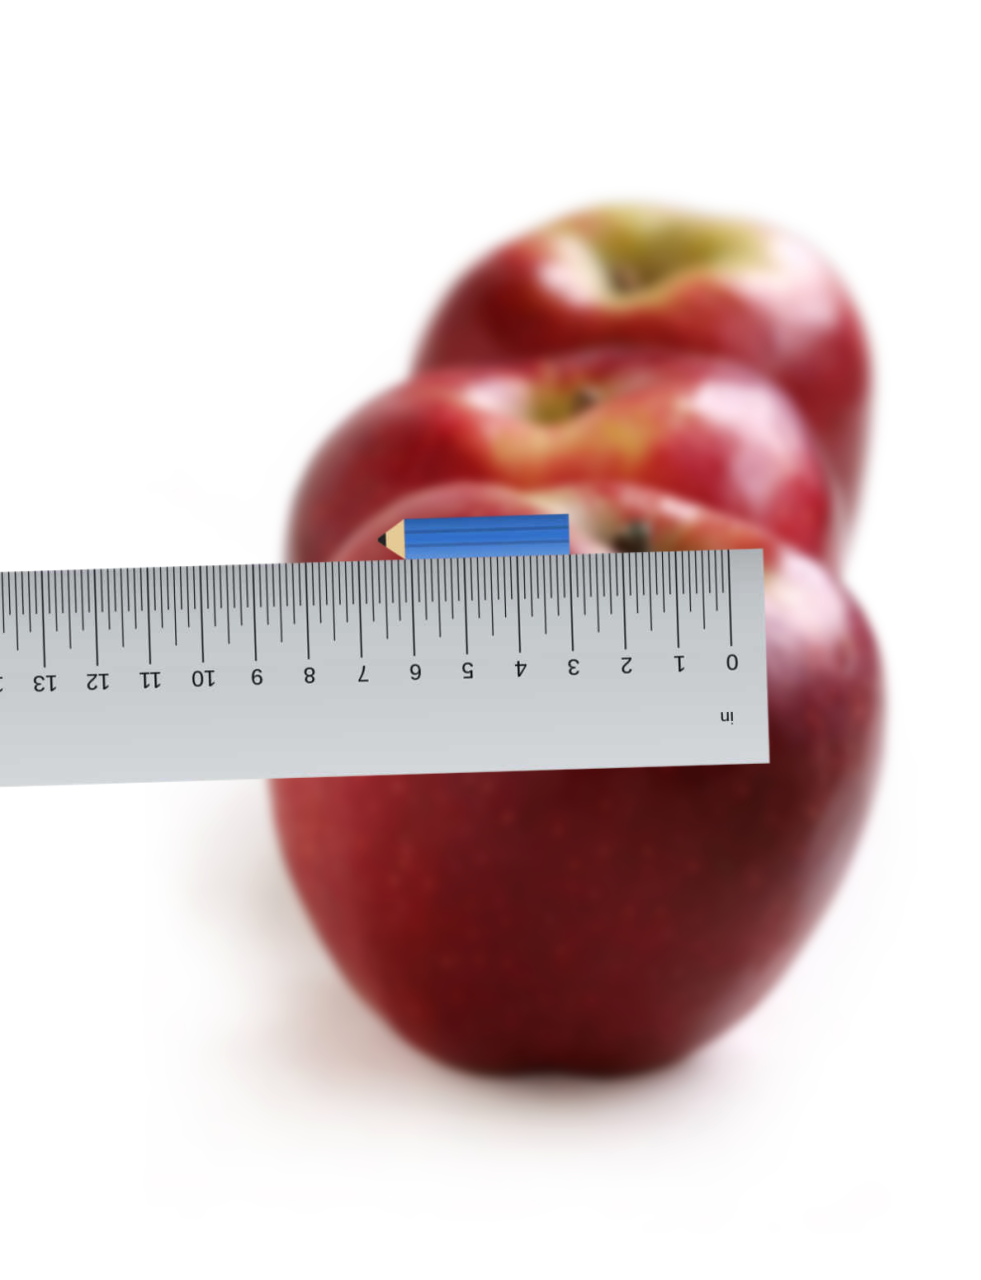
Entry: 3.625 in
